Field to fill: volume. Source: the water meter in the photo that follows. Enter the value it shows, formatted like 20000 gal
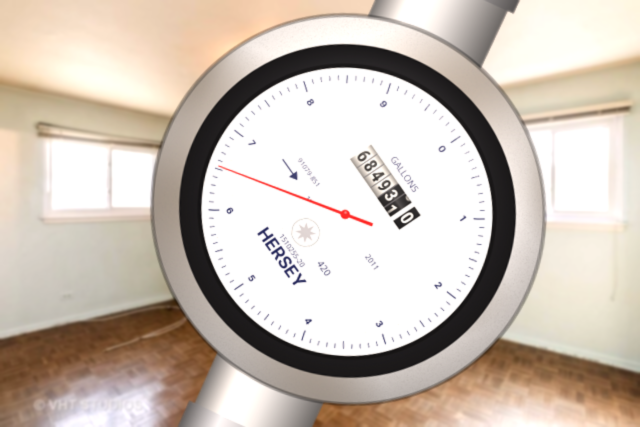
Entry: 6849306.5 gal
